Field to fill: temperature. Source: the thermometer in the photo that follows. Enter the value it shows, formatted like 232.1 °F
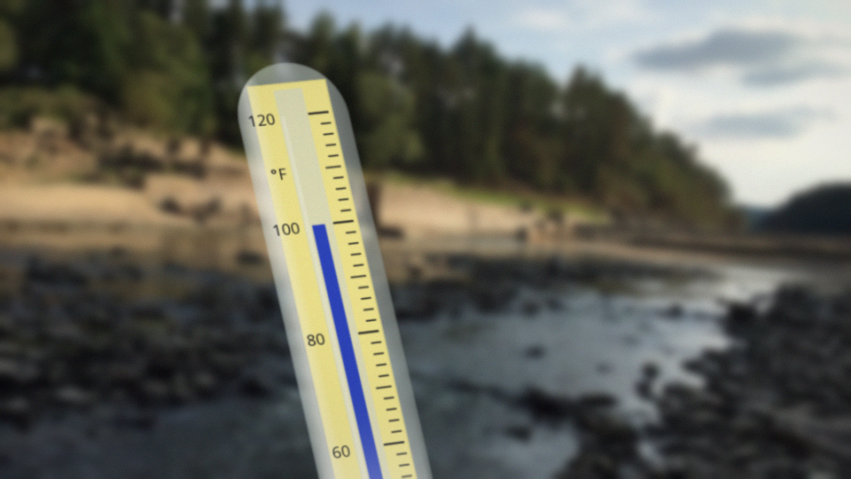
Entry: 100 °F
